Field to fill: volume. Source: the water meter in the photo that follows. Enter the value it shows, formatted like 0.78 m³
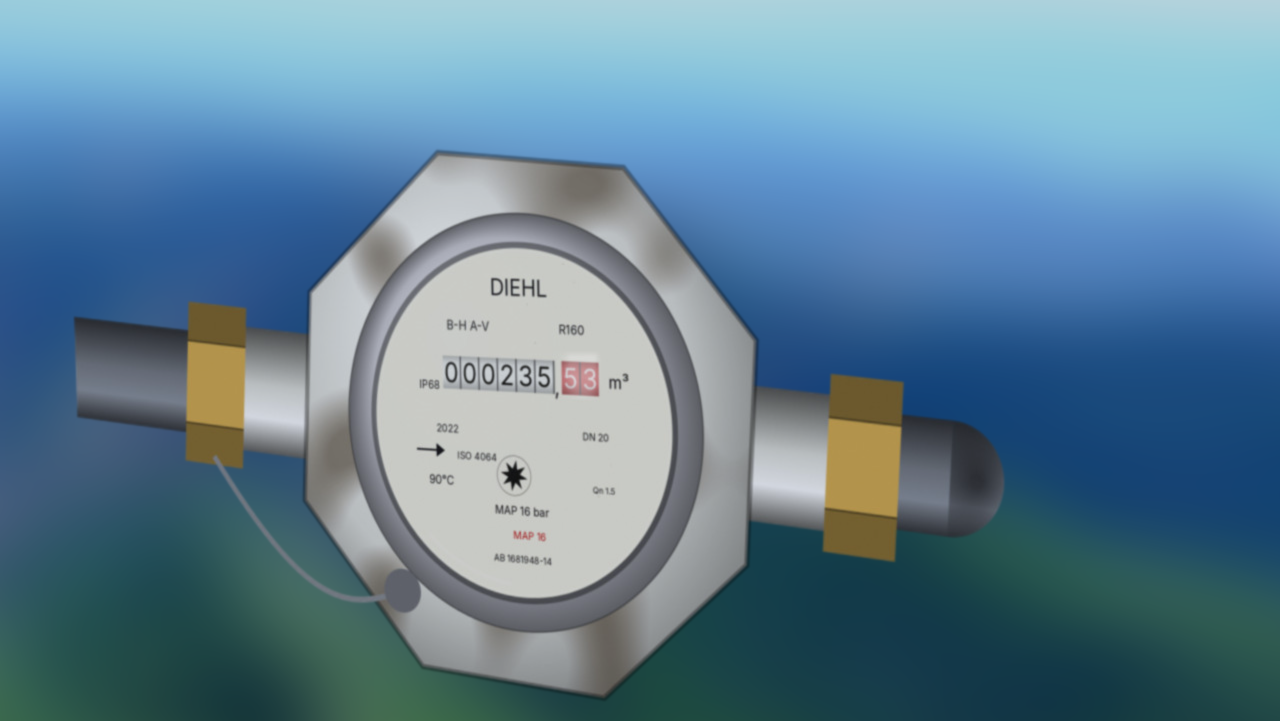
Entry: 235.53 m³
